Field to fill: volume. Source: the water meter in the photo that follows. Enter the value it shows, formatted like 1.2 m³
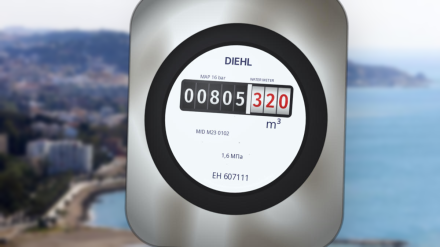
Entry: 805.320 m³
